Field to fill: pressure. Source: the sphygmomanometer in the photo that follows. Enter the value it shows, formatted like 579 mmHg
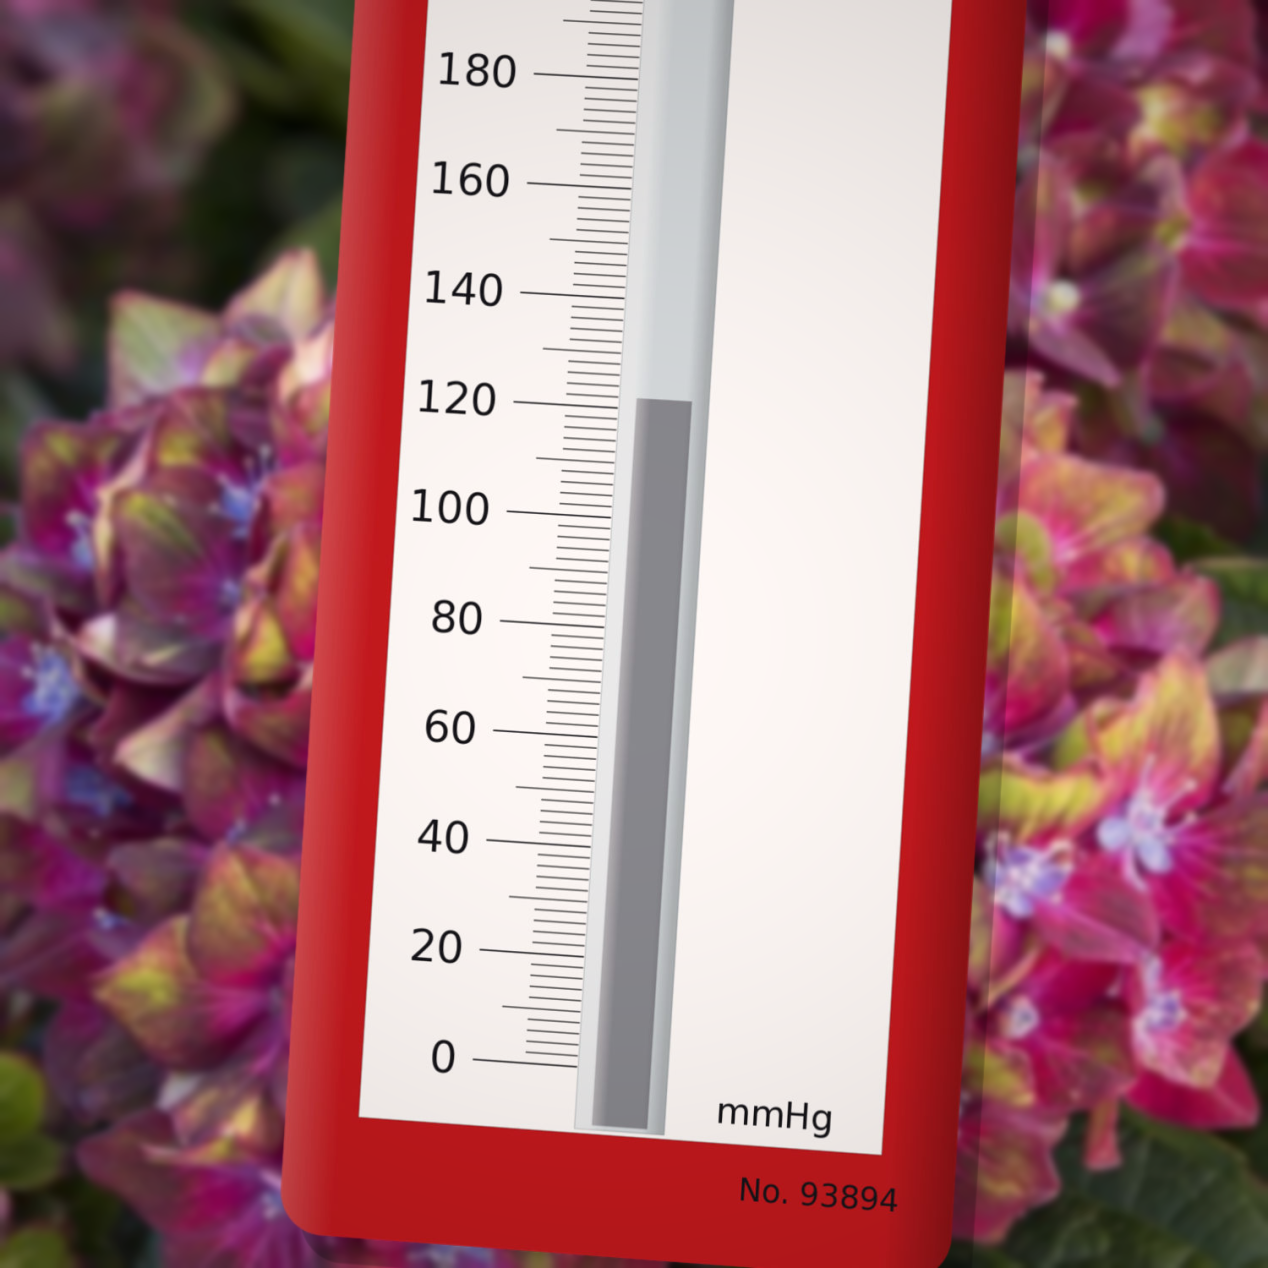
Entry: 122 mmHg
